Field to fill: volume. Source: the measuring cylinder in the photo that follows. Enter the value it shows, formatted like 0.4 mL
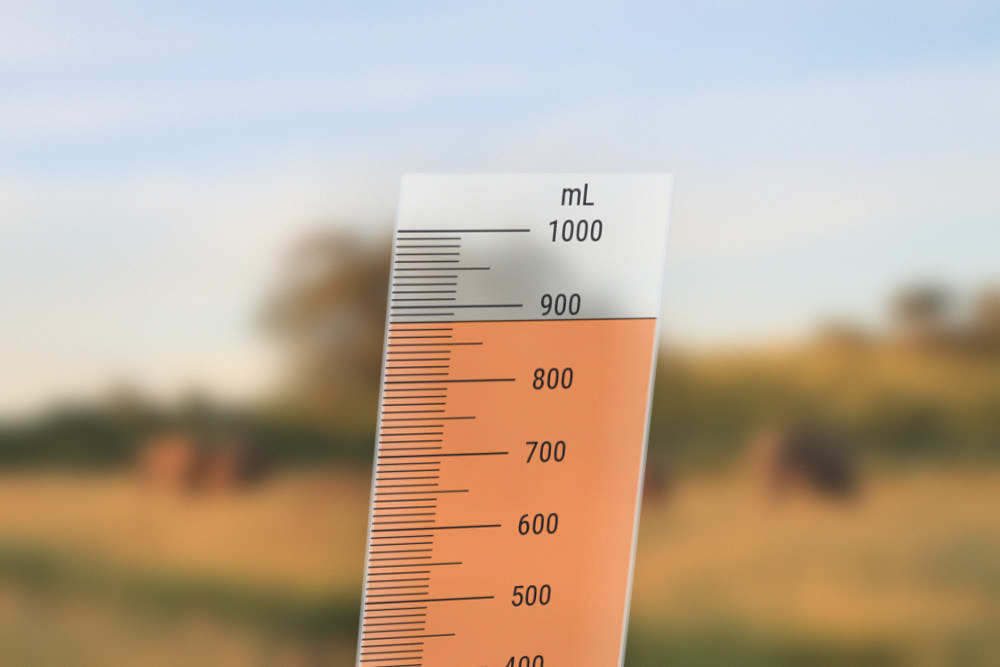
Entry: 880 mL
